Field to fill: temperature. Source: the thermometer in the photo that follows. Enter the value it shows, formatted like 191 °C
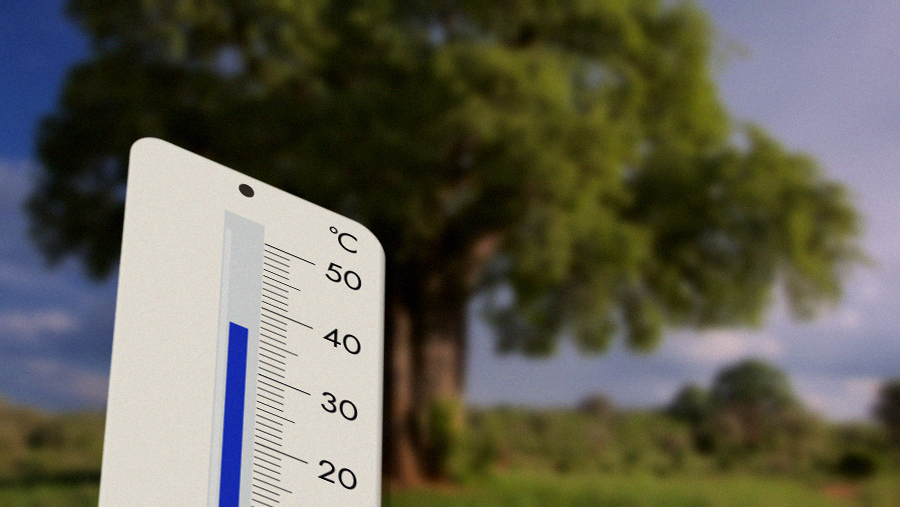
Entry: 36 °C
